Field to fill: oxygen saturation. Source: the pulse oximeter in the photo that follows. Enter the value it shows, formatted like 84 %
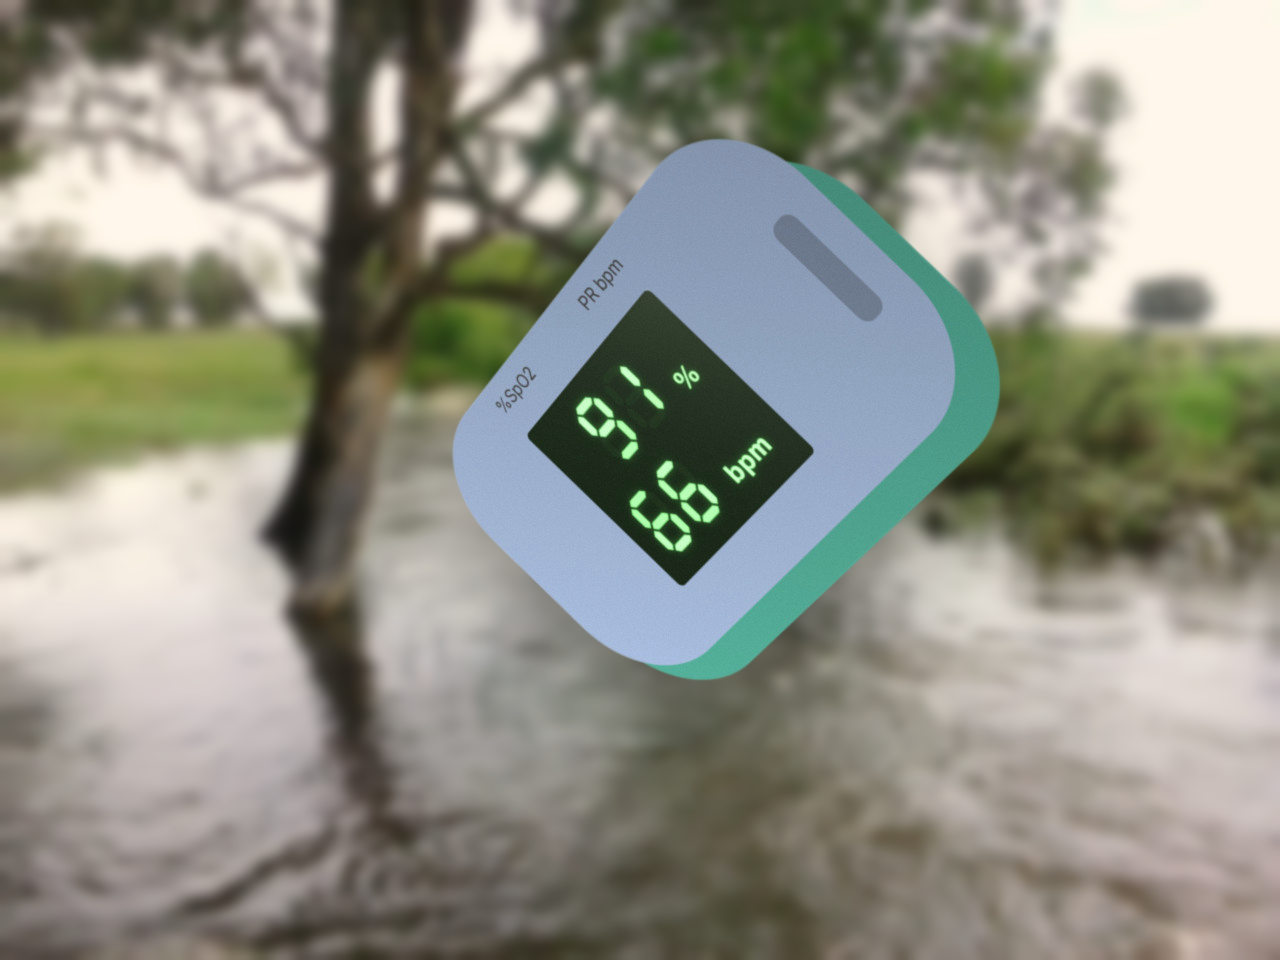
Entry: 91 %
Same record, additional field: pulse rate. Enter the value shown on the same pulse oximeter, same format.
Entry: 66 bpm
